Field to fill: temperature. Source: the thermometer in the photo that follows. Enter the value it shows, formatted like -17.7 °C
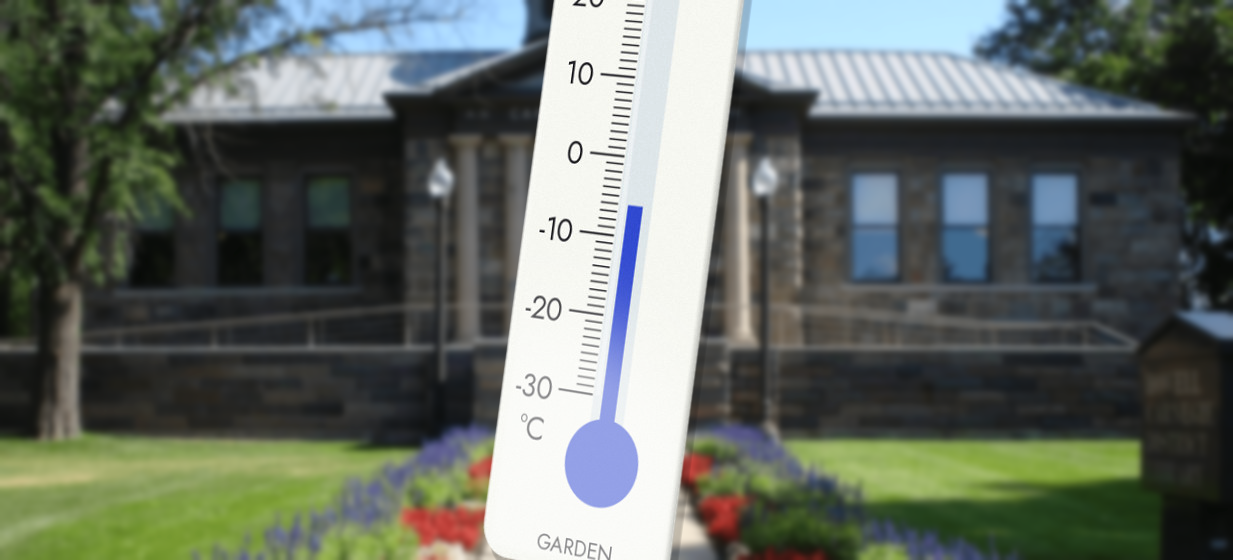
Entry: -6 °C
